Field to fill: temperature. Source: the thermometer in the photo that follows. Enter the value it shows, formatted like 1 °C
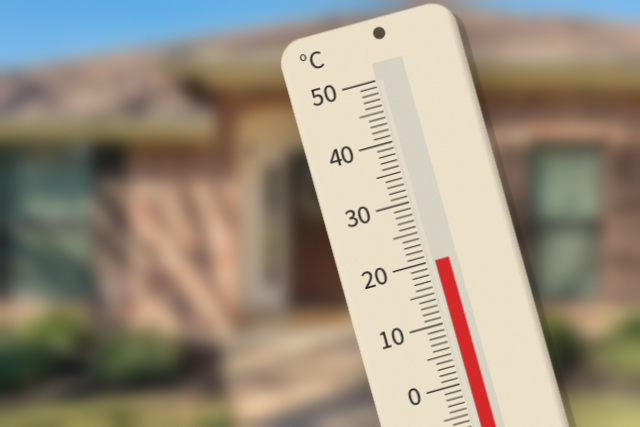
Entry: 20 °C
